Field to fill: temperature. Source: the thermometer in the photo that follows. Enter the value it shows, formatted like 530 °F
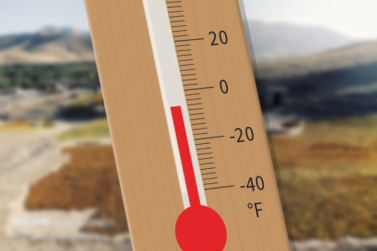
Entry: -6 °F
